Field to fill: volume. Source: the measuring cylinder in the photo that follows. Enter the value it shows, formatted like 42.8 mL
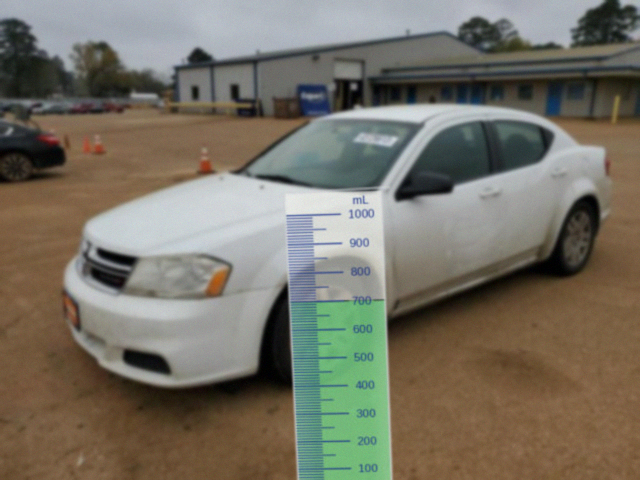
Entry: 700 mL
